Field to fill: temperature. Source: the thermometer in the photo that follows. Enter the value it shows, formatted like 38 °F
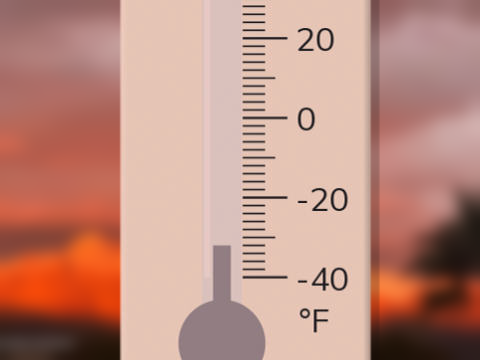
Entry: -32 °F
